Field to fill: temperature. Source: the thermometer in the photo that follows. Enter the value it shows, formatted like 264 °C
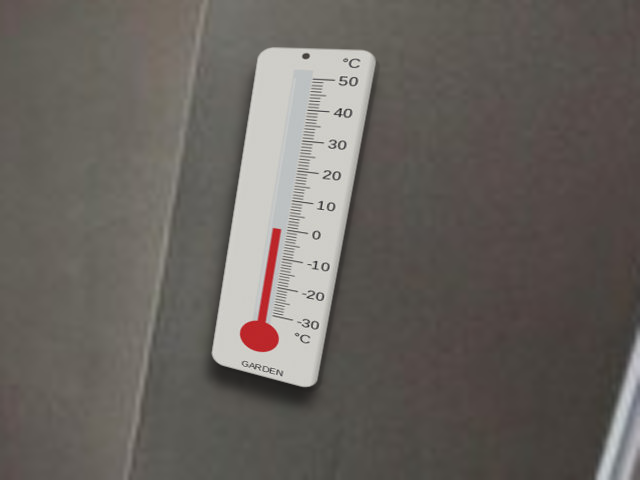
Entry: 0 °C
